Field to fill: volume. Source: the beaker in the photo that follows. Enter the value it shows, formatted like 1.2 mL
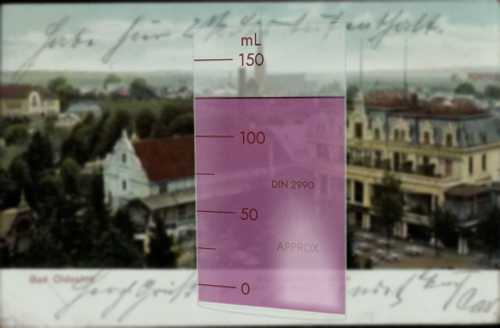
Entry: 125 mL
